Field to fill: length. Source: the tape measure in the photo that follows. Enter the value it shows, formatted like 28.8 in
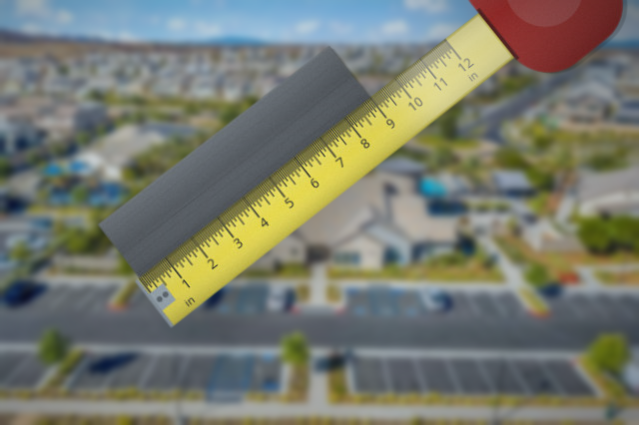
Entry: 9 in
